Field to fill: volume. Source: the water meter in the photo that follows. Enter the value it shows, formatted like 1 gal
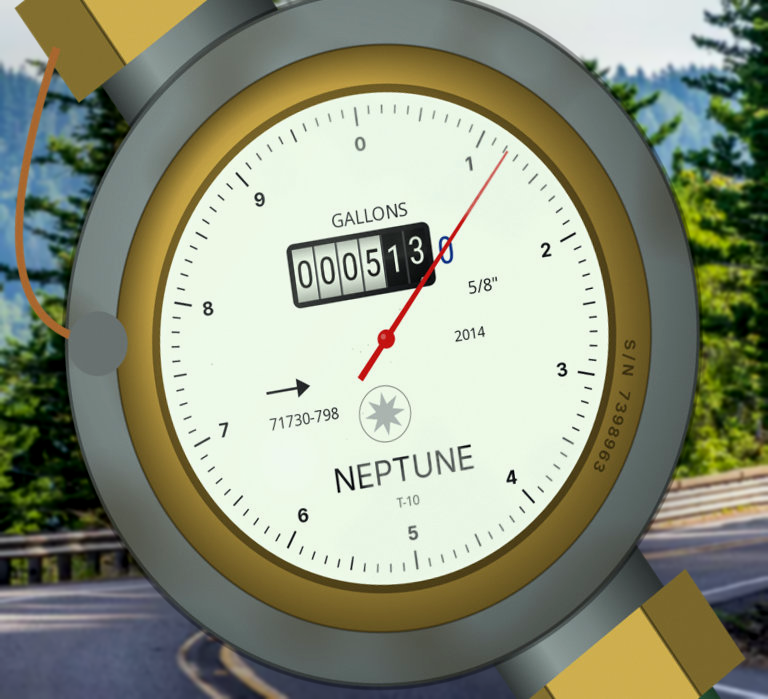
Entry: 5131.2 gal
